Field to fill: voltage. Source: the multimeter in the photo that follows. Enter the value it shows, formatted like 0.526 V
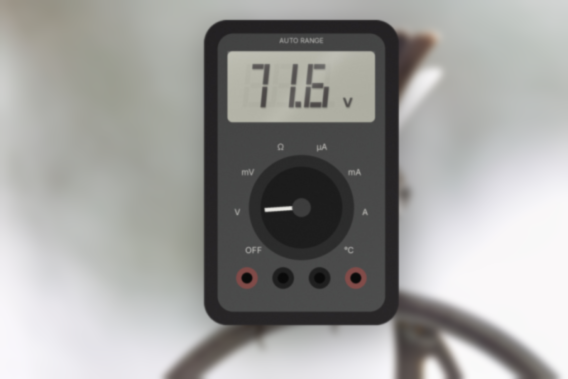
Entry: 71.6 V
